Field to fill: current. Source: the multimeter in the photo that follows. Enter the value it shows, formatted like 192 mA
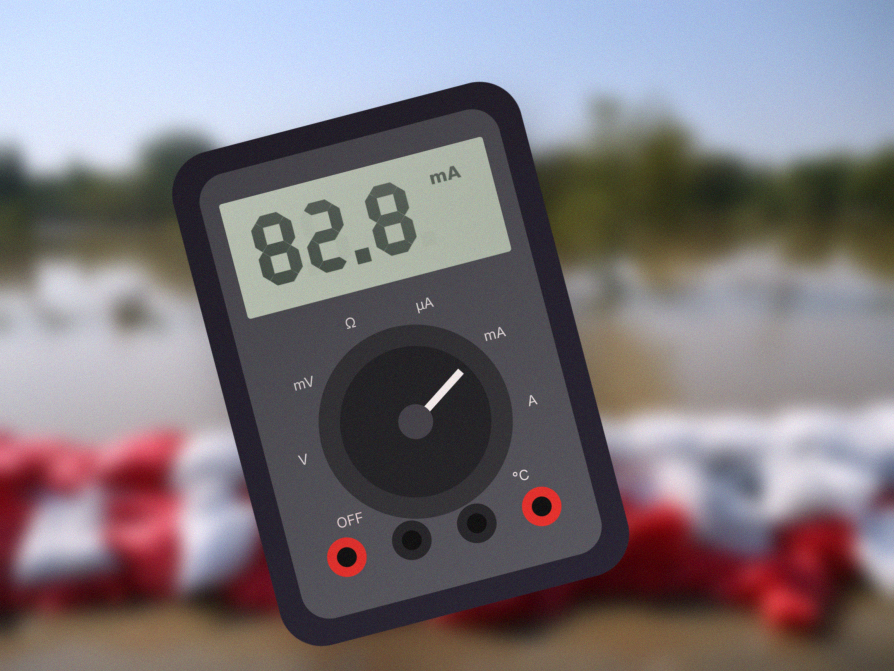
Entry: 82.8 mA
